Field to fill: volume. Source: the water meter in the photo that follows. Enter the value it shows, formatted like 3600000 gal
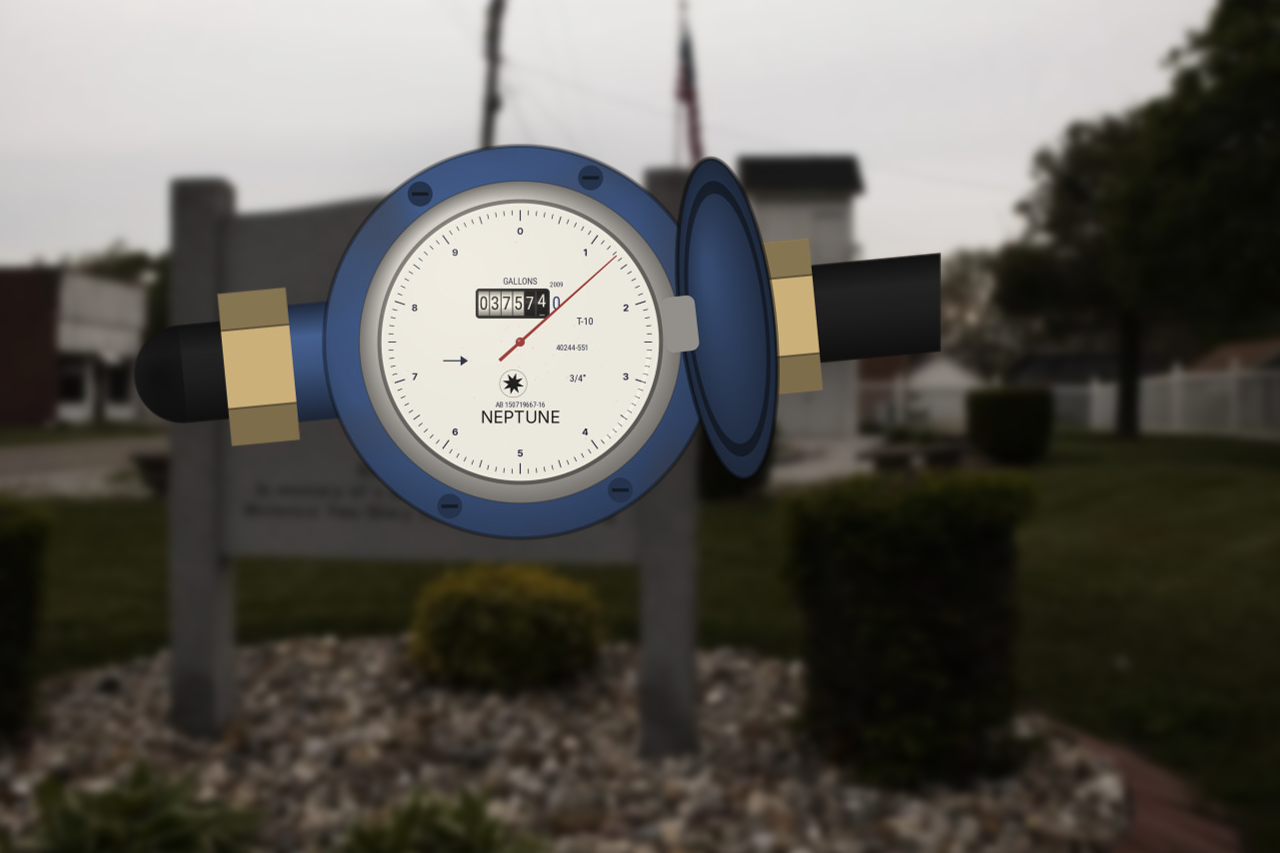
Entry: 375741.3 gal
